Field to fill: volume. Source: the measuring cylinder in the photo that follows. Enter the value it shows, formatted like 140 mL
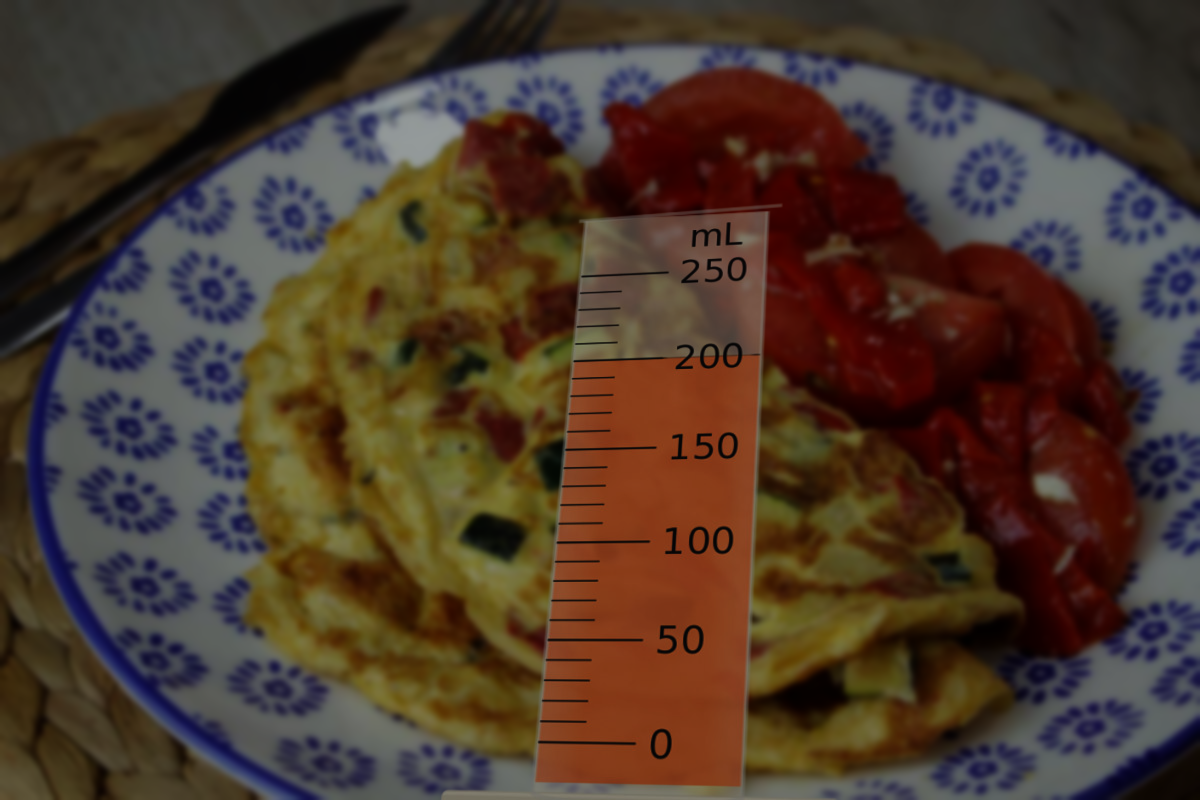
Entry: 200 mL
